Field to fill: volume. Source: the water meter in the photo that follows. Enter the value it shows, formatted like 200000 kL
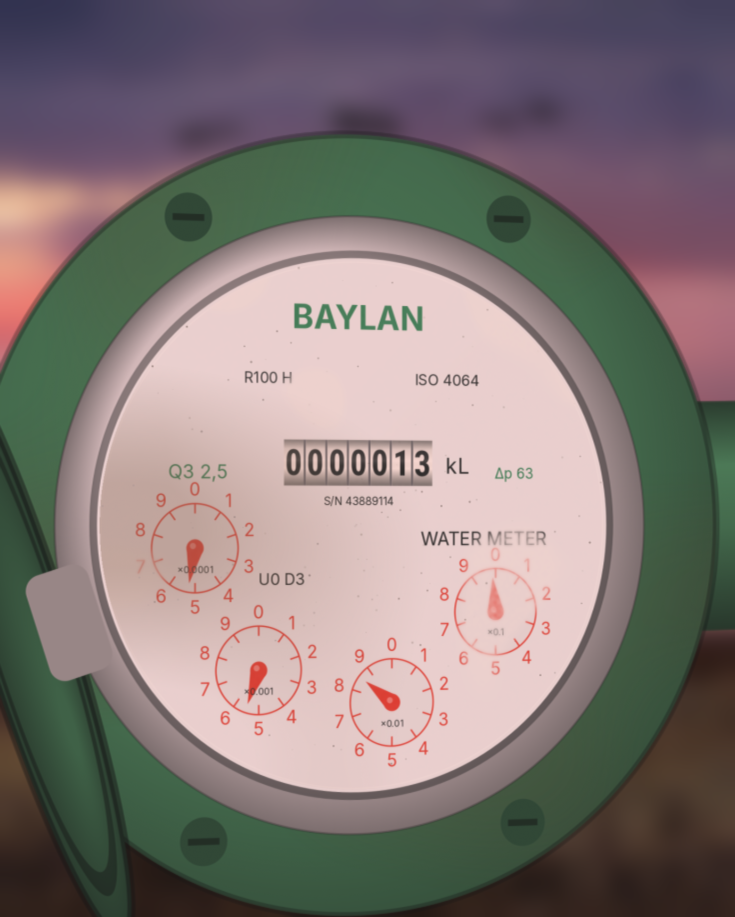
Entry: 12.9855 kL
